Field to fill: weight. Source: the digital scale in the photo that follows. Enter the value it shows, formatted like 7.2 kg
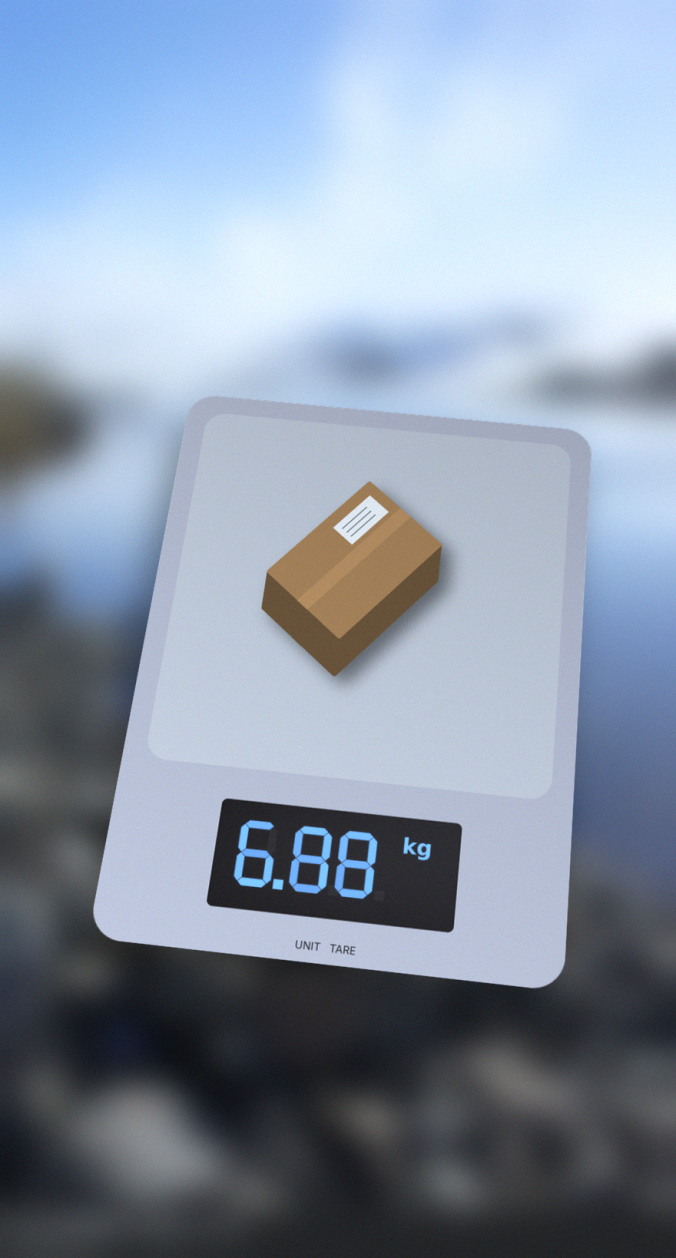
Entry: 6.88 kg
